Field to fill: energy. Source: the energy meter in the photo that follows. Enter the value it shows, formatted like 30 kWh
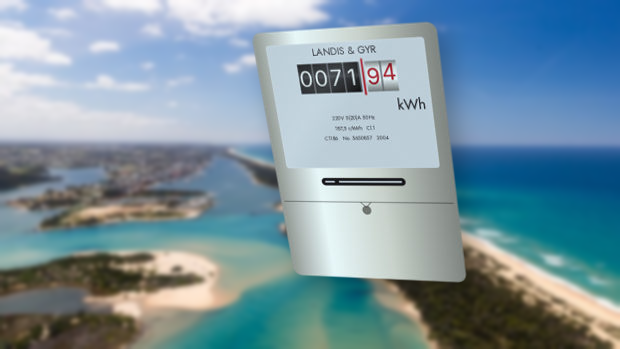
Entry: 71.94 kWh
